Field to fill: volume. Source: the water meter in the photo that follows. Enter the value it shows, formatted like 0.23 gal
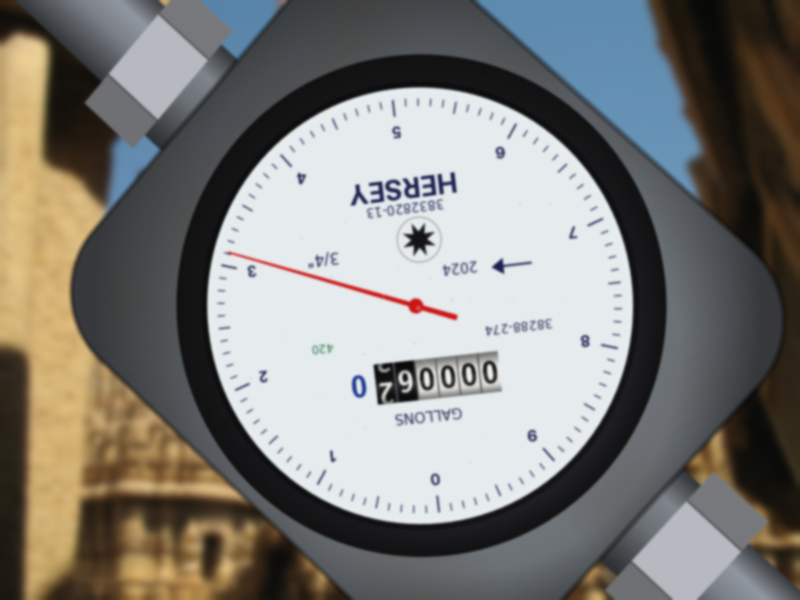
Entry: 623.1 gal
